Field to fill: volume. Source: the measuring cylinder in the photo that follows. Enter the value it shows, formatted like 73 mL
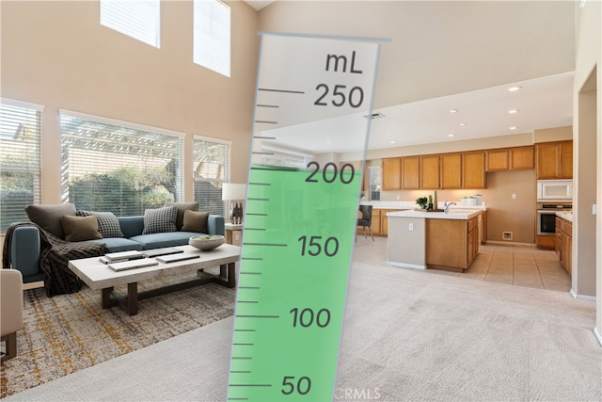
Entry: 200 mL
